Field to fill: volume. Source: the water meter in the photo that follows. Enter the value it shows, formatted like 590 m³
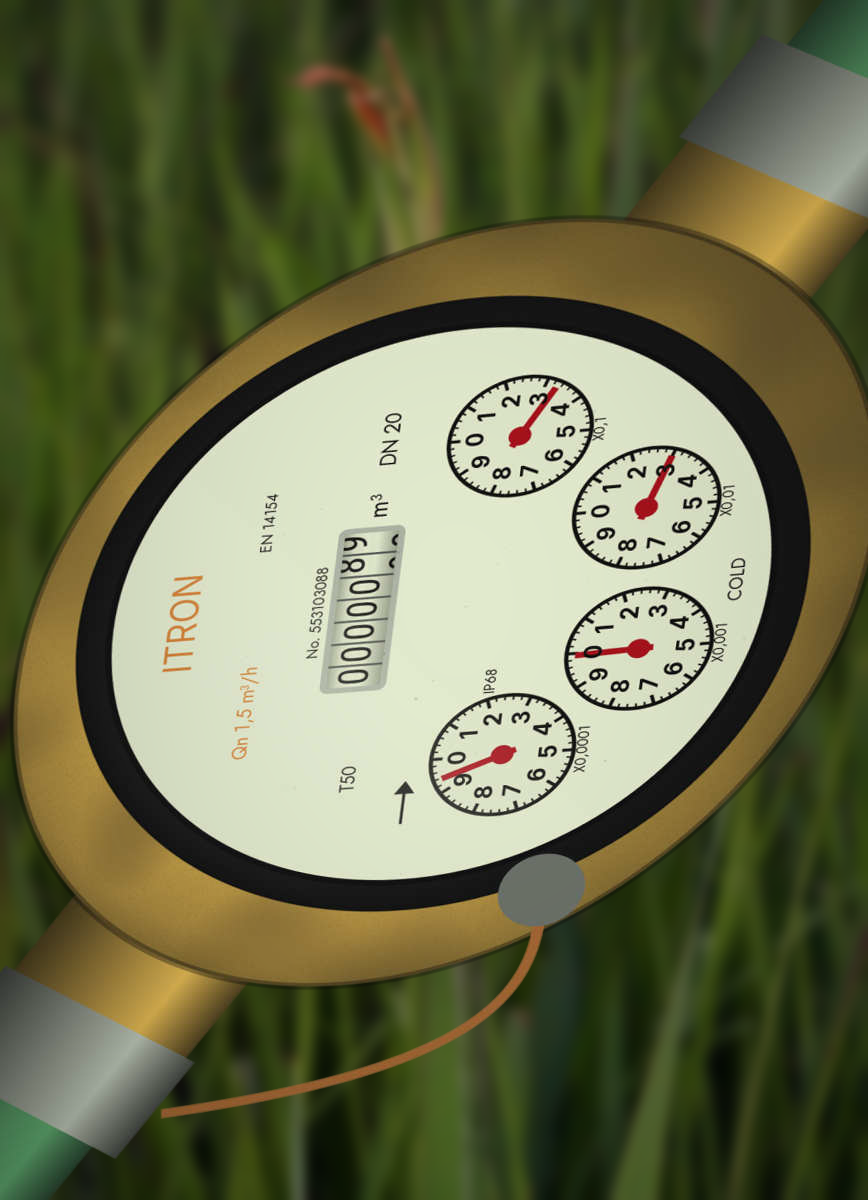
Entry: 89.3299 m³
